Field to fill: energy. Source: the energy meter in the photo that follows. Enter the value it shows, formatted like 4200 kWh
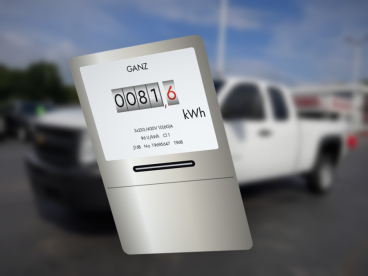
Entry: 81.6 kWh
